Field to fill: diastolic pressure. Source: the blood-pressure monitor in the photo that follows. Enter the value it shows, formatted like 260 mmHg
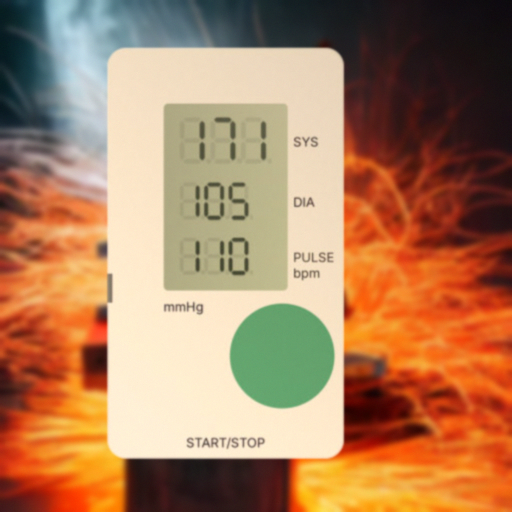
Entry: 105 mmHg
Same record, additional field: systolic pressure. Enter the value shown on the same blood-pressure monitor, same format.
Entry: 171 mmHg
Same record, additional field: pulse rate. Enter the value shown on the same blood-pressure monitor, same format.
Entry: 110 bpm
